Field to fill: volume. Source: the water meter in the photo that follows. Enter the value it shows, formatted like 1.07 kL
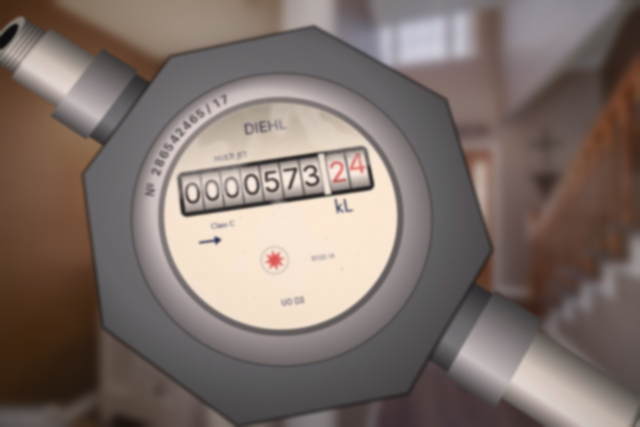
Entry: 573.24 kL
